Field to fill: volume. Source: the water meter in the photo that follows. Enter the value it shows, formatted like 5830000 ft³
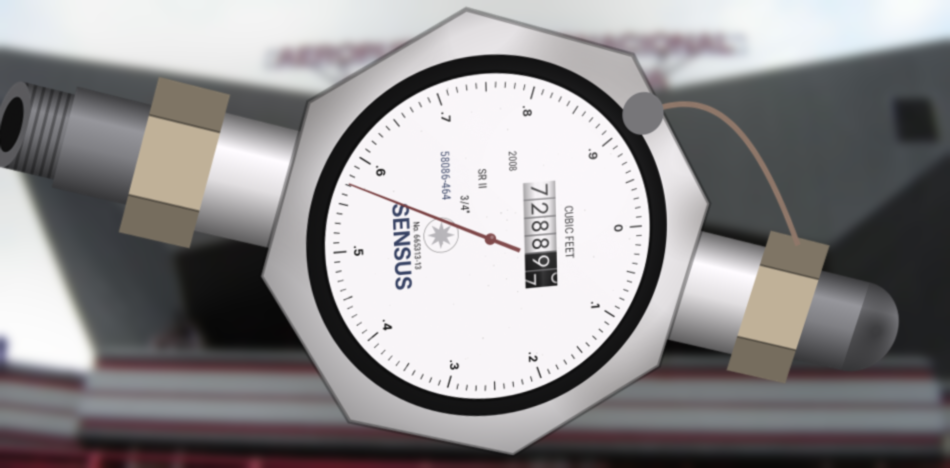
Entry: 728896.57 ft³
